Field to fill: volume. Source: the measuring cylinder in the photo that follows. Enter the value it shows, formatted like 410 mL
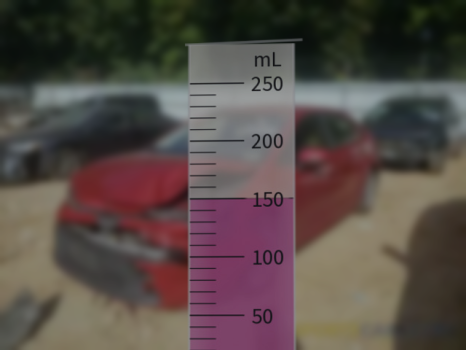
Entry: 150 mL
